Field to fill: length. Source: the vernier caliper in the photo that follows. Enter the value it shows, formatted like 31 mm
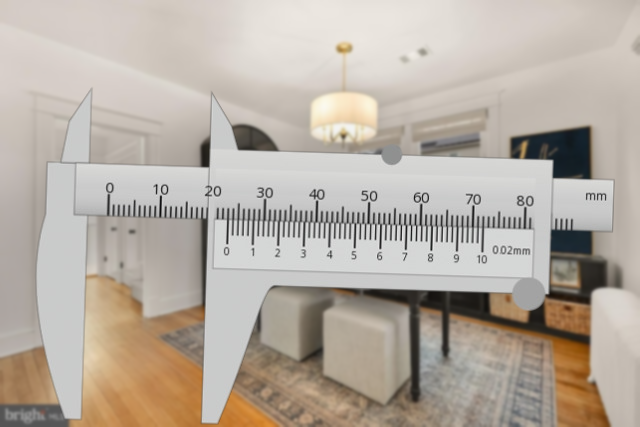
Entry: 23.0 mm
